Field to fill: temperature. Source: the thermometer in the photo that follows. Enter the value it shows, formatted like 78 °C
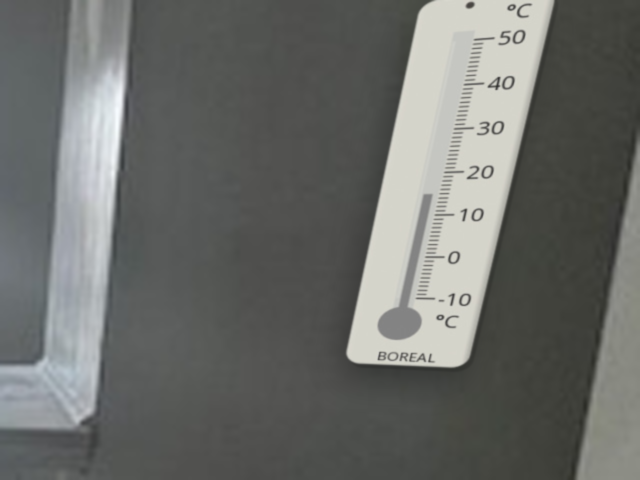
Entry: 15 °C
